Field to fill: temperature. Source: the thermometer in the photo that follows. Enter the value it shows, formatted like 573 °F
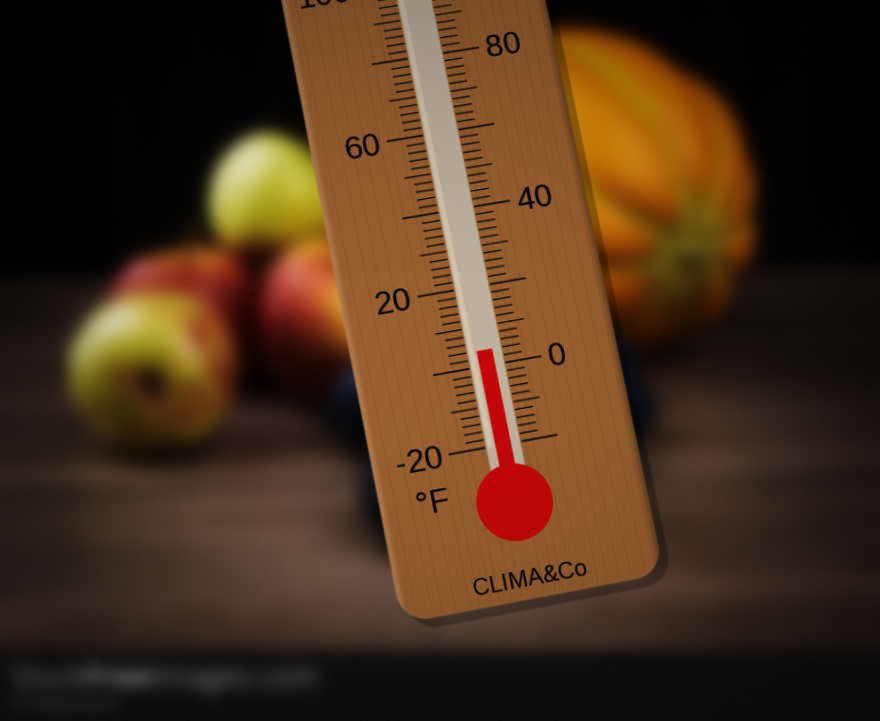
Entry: 4 °F
